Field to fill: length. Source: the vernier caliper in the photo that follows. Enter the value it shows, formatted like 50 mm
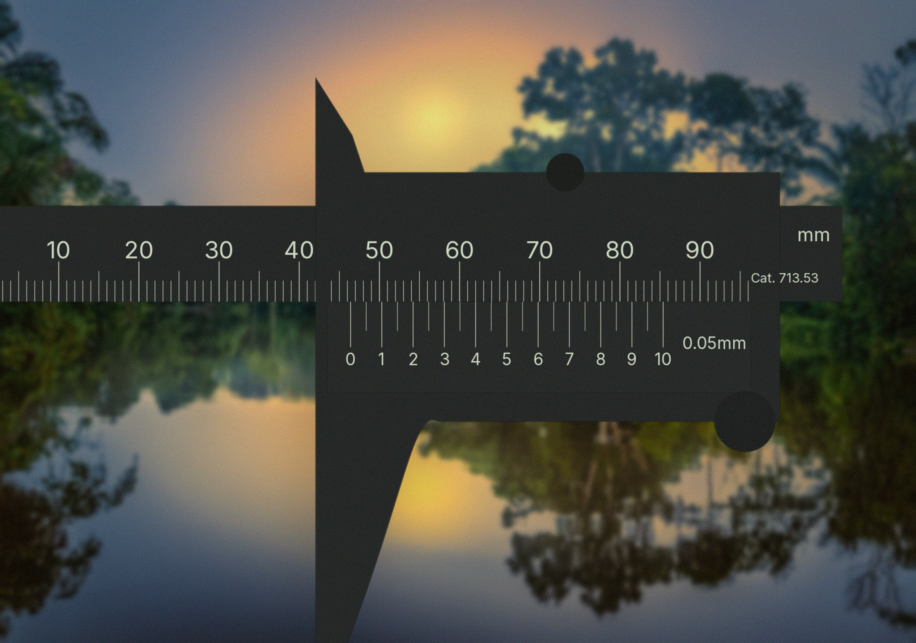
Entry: 46.4 mm
